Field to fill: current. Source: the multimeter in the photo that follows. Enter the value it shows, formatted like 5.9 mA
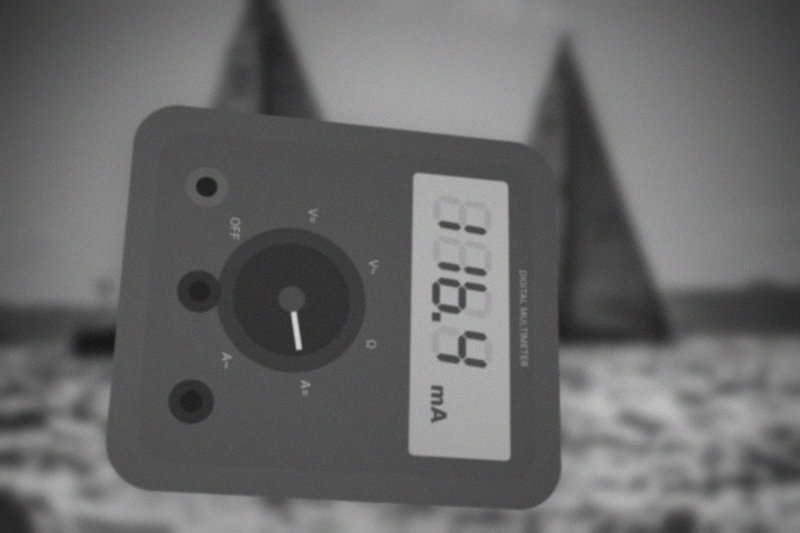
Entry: 116.4 mA
